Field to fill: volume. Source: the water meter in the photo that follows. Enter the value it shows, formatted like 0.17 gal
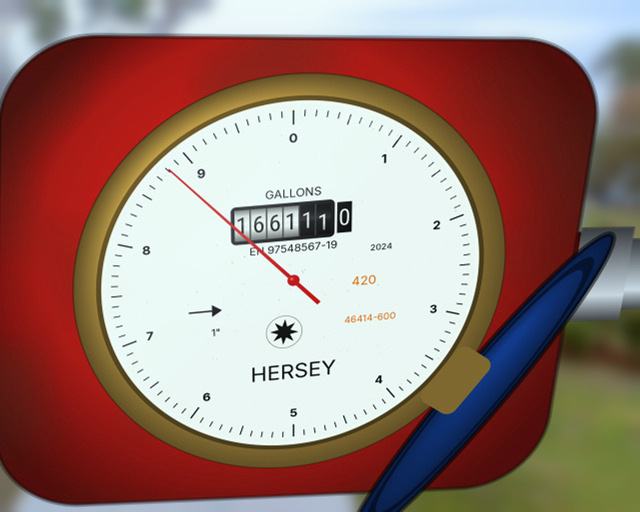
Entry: 1661108.8 gal
